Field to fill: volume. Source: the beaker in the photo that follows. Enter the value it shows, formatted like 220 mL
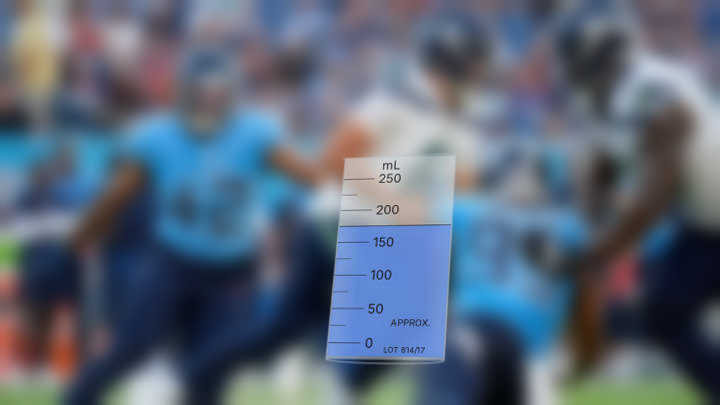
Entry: 175 mL
